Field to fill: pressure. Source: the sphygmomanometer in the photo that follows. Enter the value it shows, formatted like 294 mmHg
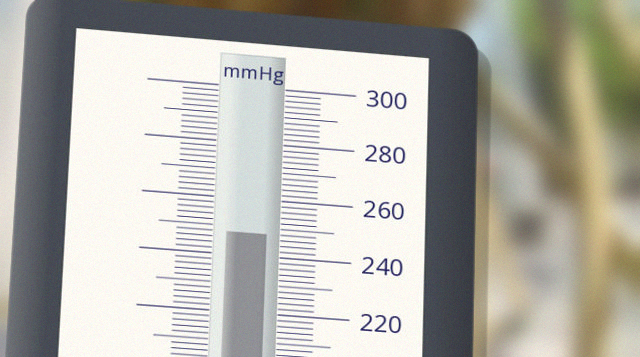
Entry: 248 mmHg
